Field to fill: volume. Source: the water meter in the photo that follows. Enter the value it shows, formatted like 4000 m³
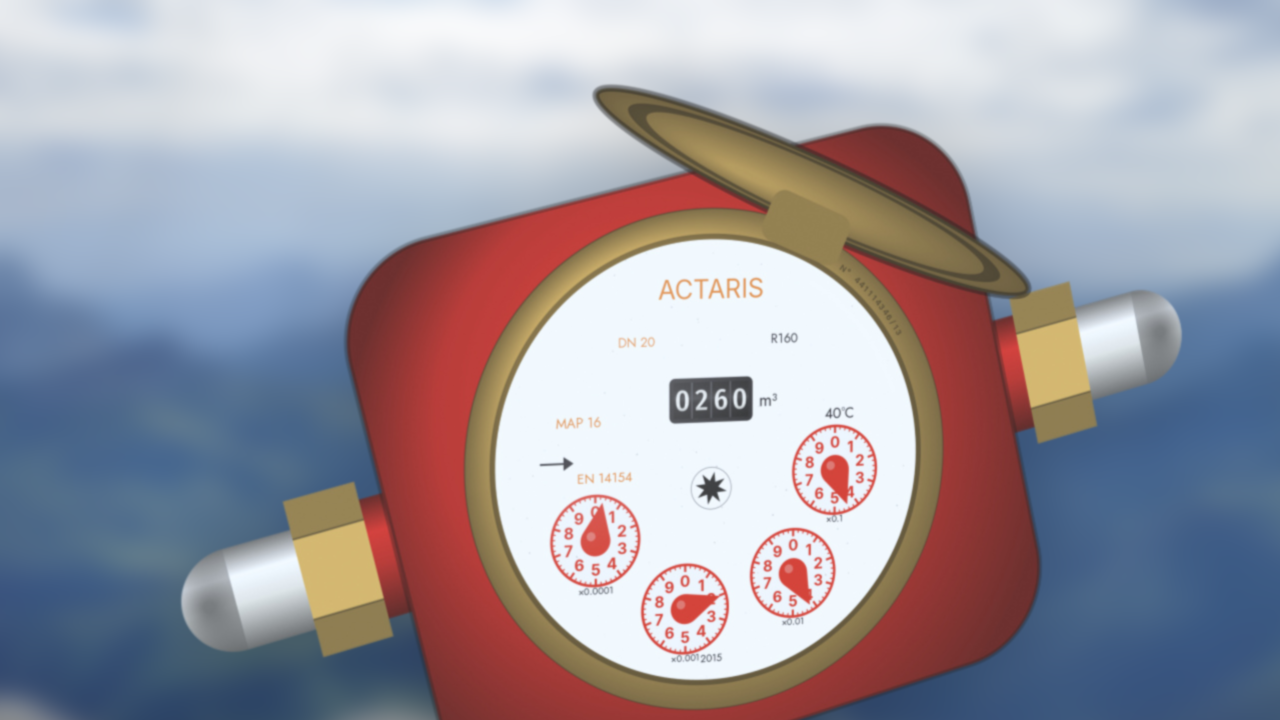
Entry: 260.4420 m³
